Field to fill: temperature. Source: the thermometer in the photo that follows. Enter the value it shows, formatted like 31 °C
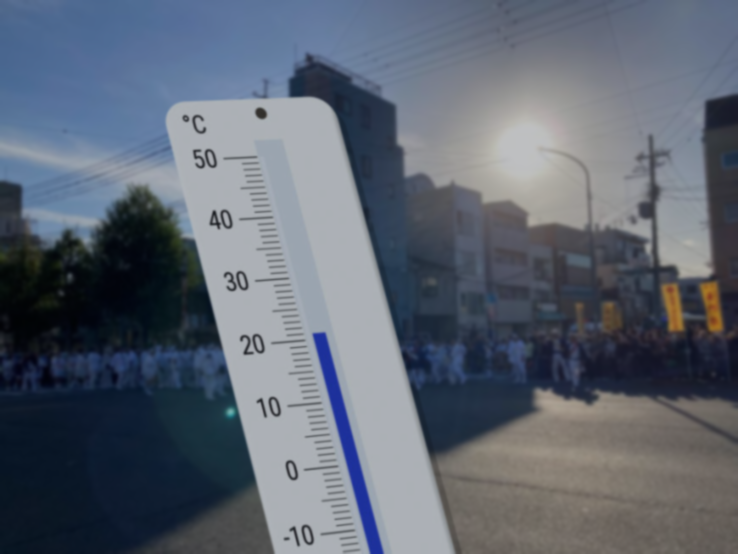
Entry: 21 °C
